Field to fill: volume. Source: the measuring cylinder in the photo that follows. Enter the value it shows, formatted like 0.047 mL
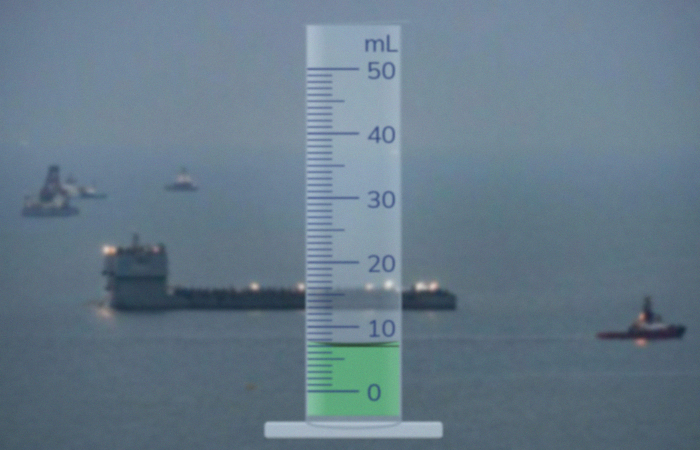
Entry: 7 mL
